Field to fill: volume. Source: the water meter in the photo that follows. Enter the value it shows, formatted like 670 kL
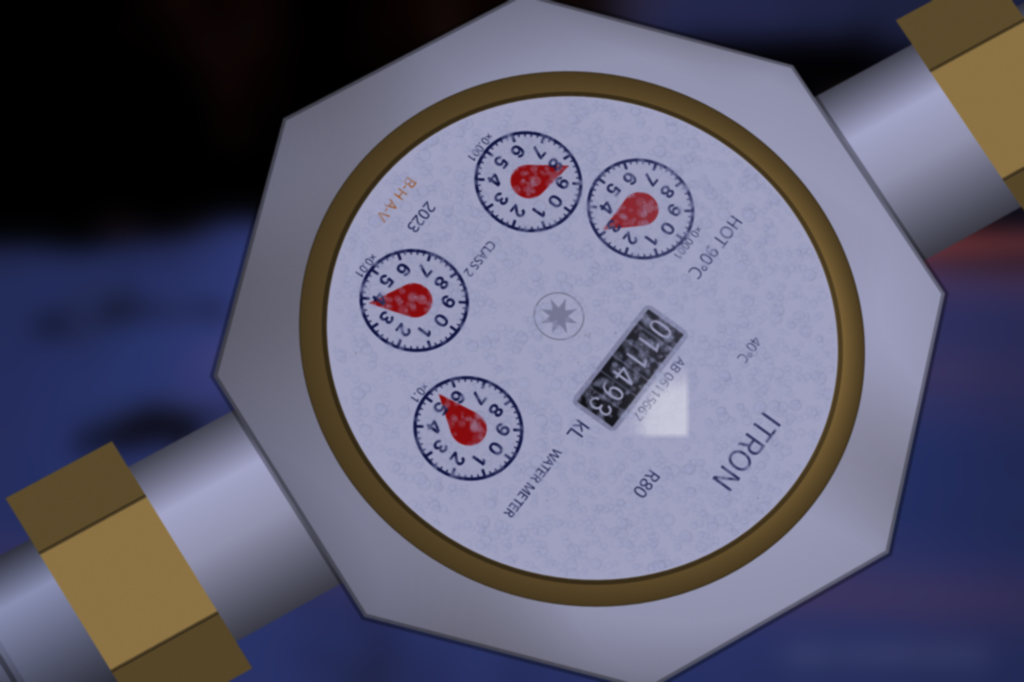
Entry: 11493.5383 kL
